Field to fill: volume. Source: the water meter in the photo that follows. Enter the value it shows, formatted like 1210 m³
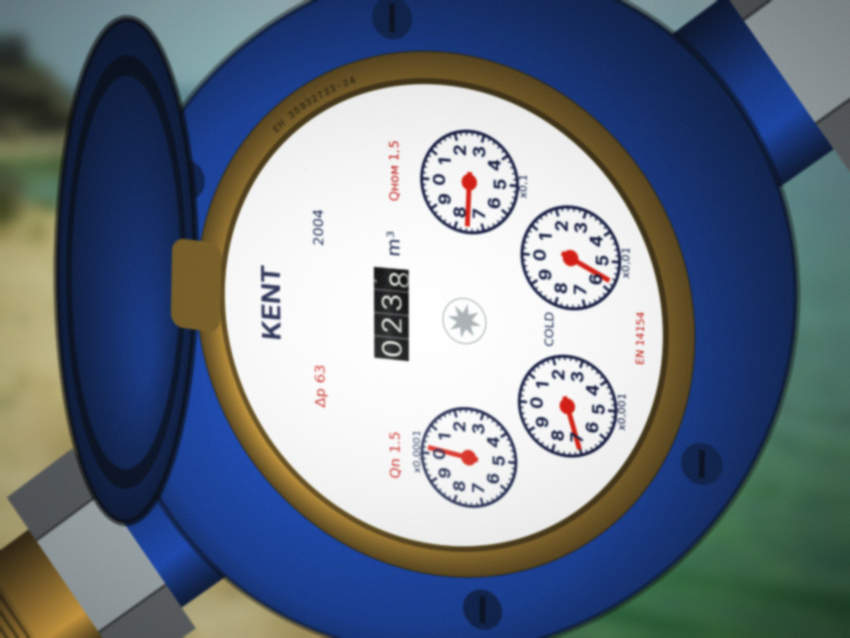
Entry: 237.7570 m³
